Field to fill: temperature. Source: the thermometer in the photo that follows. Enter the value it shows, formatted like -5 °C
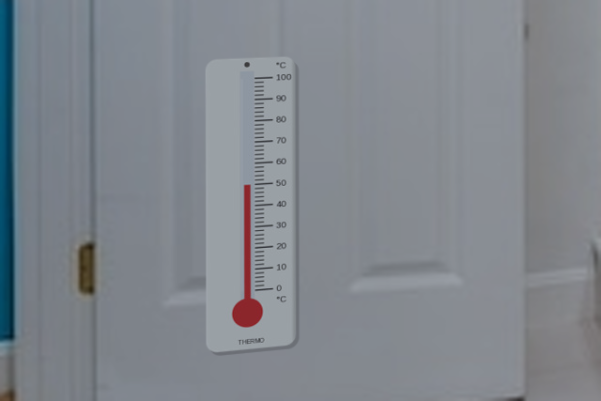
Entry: 50 °C
